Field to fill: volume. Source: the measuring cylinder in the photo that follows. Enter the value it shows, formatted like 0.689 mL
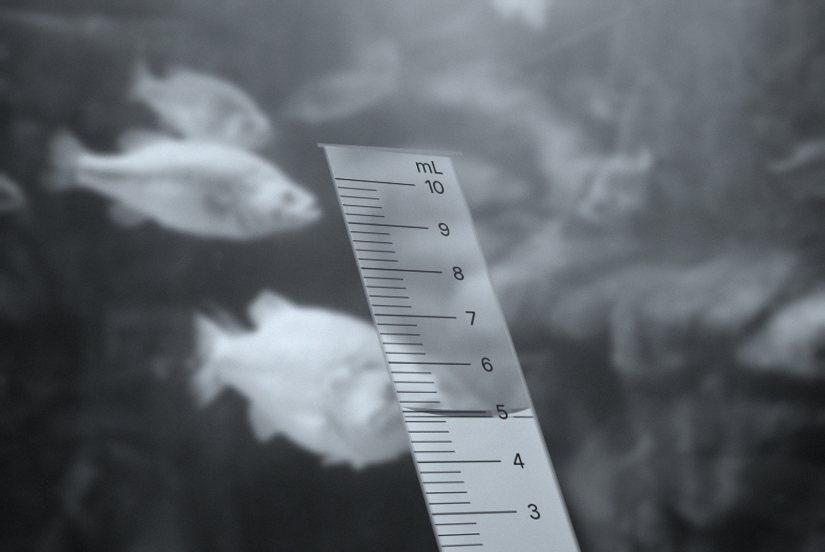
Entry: 4.9 mL
